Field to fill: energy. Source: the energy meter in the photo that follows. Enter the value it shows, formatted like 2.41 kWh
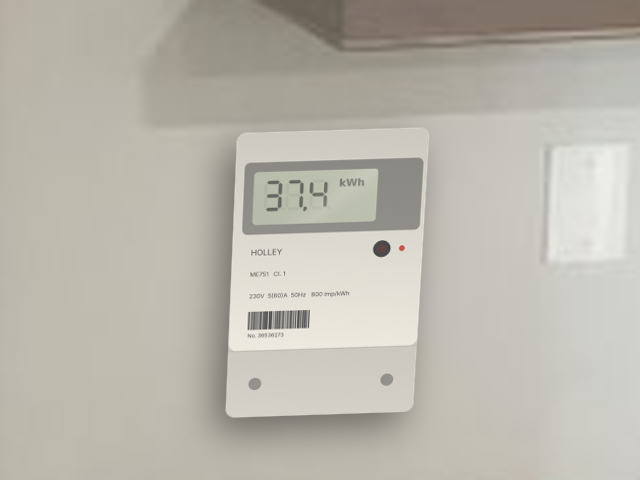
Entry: 37.4 kWh
